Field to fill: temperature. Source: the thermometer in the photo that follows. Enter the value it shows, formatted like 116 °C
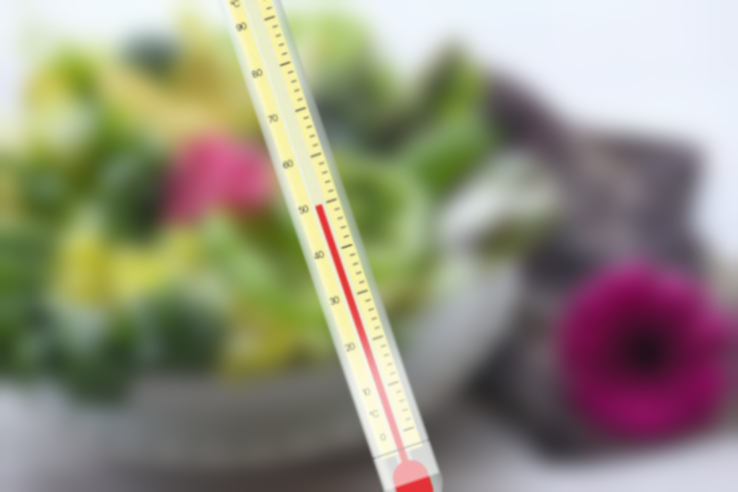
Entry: 50 °C
